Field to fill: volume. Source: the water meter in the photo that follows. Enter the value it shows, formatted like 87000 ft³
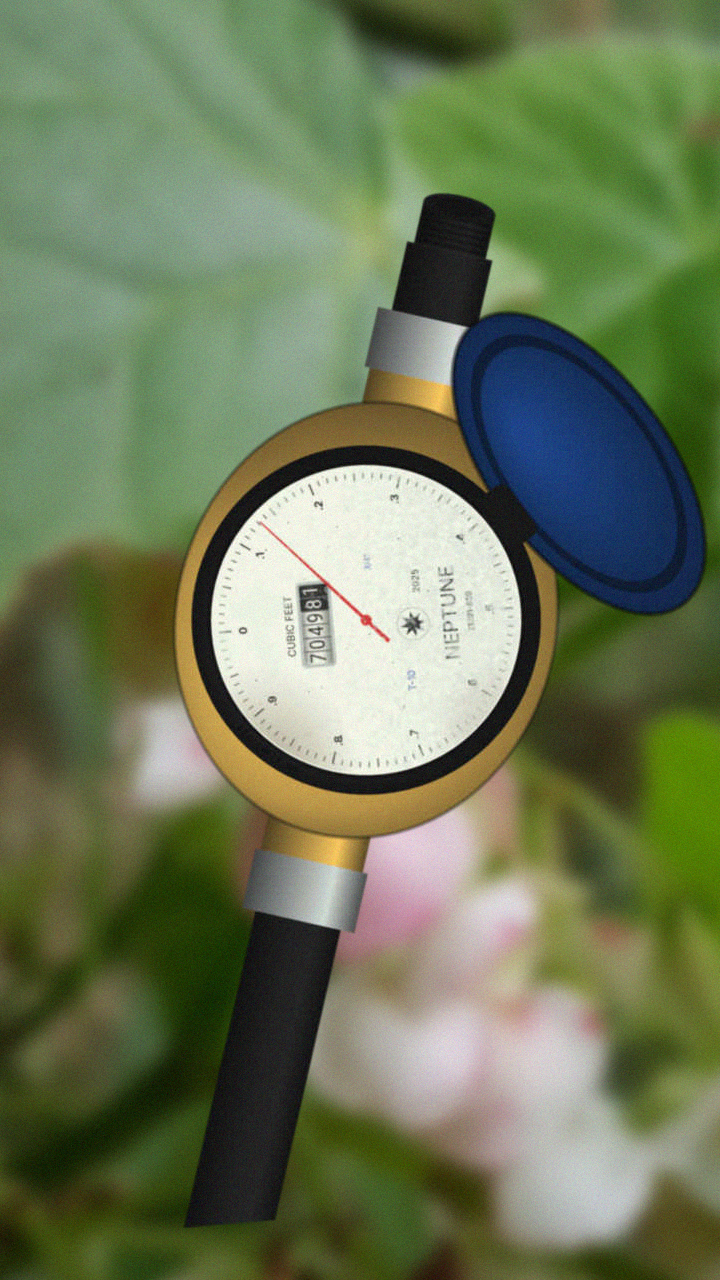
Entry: 704981.13 ft³
